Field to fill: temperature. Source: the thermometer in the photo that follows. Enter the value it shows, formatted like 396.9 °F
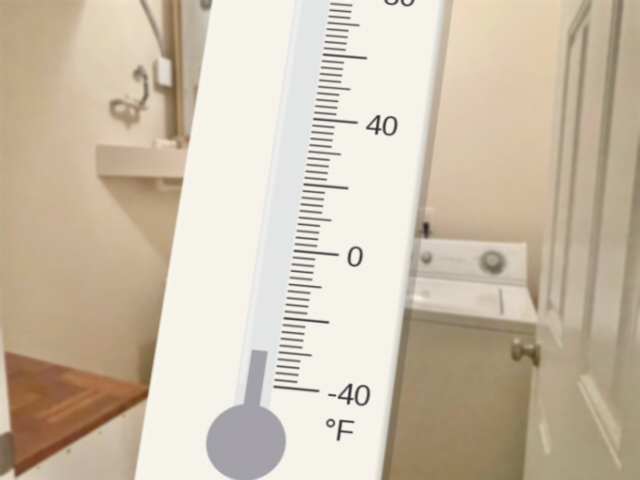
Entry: -30 °F
